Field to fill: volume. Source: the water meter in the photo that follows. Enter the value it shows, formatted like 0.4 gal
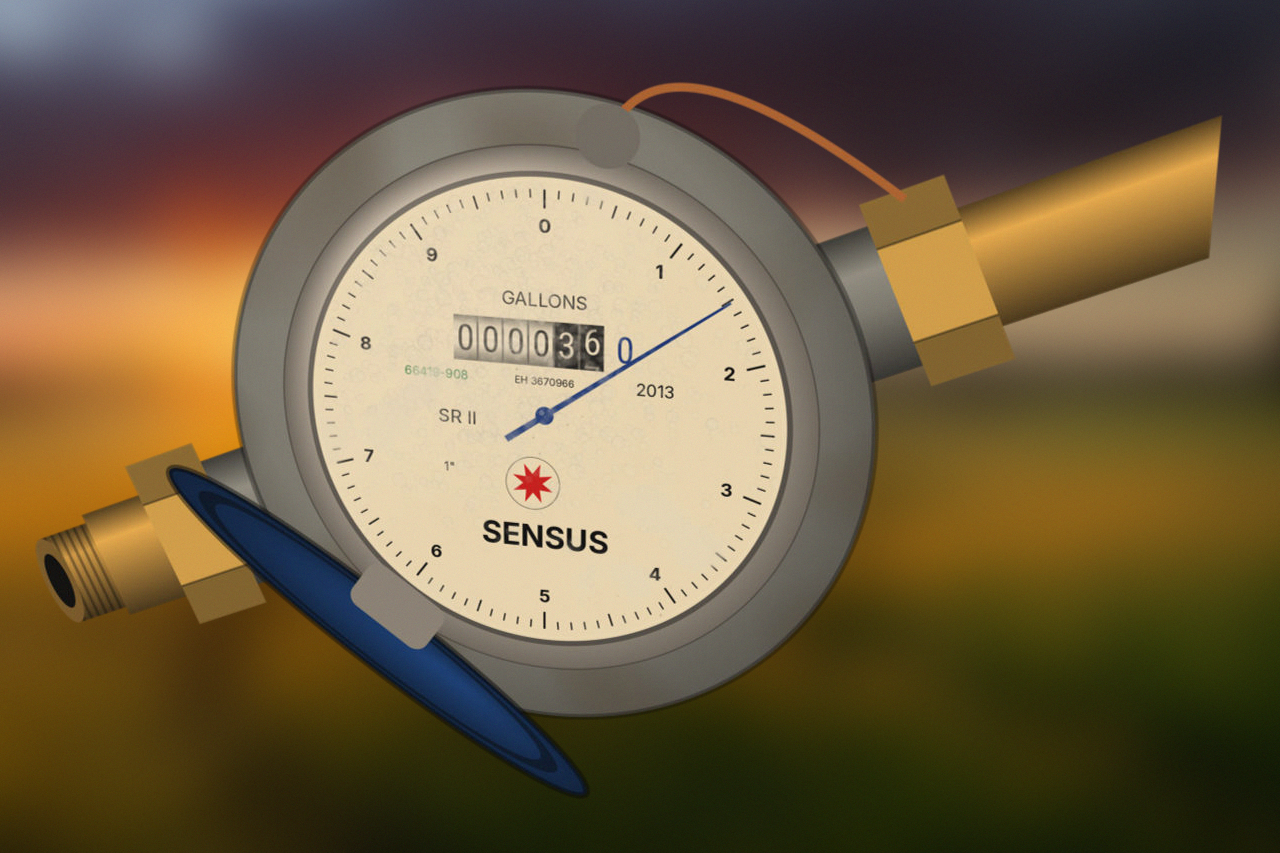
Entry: 361.5 gal
